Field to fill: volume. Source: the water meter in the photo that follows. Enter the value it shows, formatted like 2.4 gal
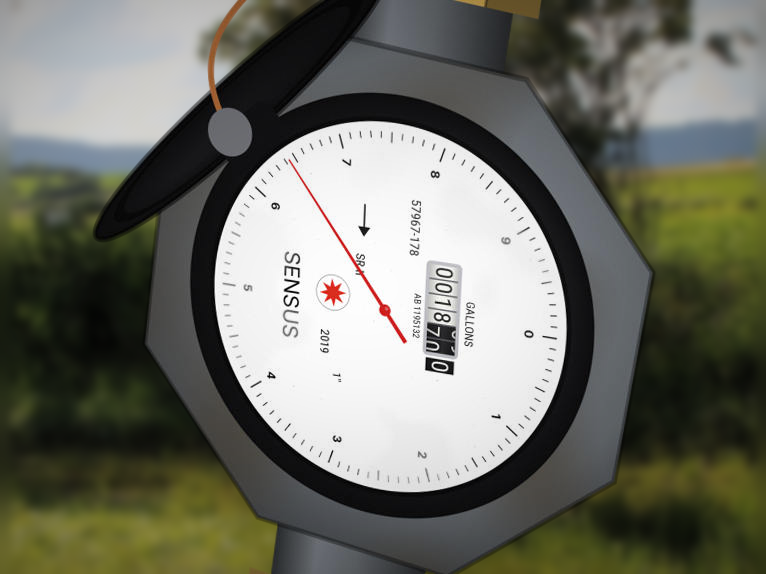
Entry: 18696.4 gal
